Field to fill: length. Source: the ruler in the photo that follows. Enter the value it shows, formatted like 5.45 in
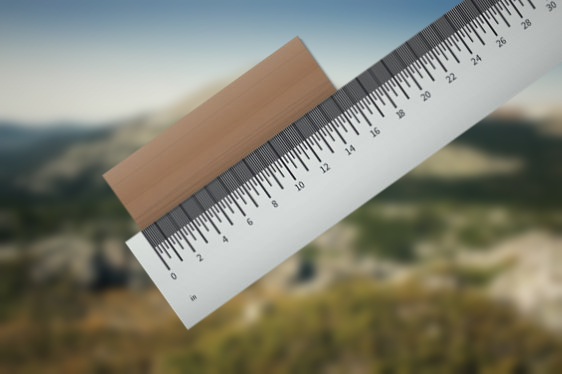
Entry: 15.5 in
